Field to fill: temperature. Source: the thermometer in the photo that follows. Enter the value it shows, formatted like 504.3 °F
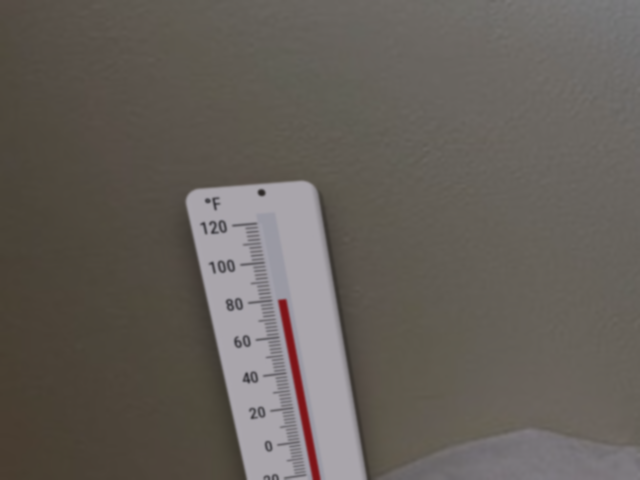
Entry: 80 °F
